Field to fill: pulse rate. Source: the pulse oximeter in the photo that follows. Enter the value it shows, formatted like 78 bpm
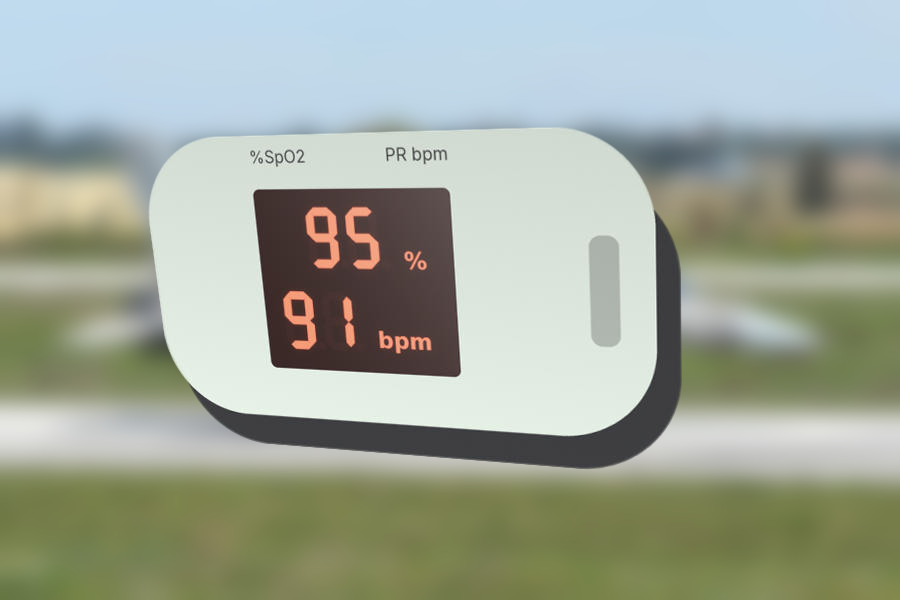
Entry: 91 bpm
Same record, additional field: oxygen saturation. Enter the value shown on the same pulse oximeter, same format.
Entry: 95 %
